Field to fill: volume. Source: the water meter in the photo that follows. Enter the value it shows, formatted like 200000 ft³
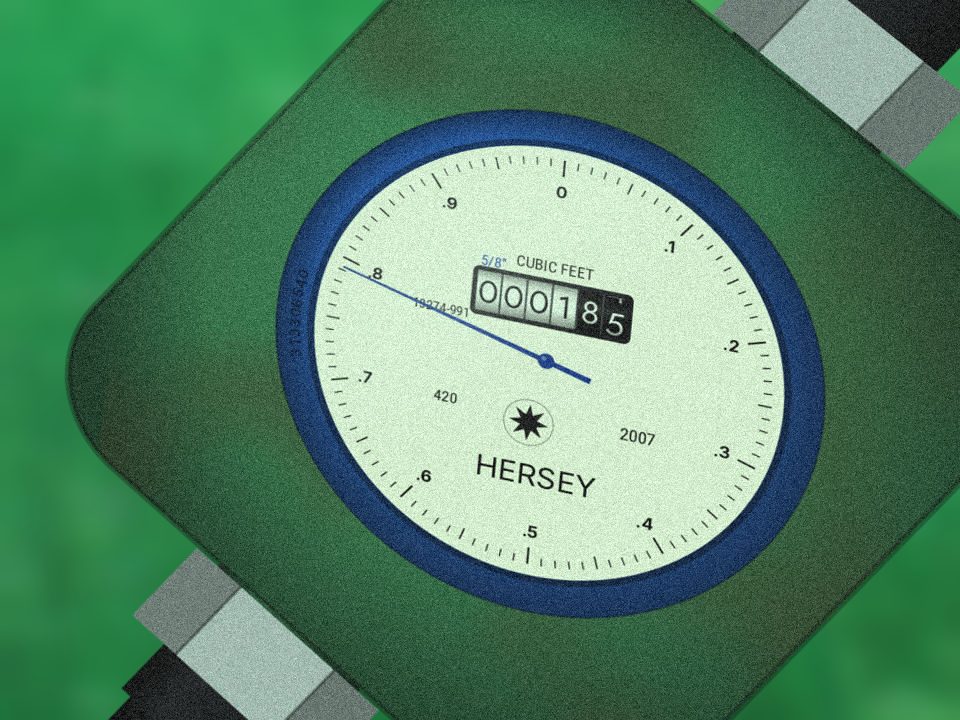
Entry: 184.79 ft³
